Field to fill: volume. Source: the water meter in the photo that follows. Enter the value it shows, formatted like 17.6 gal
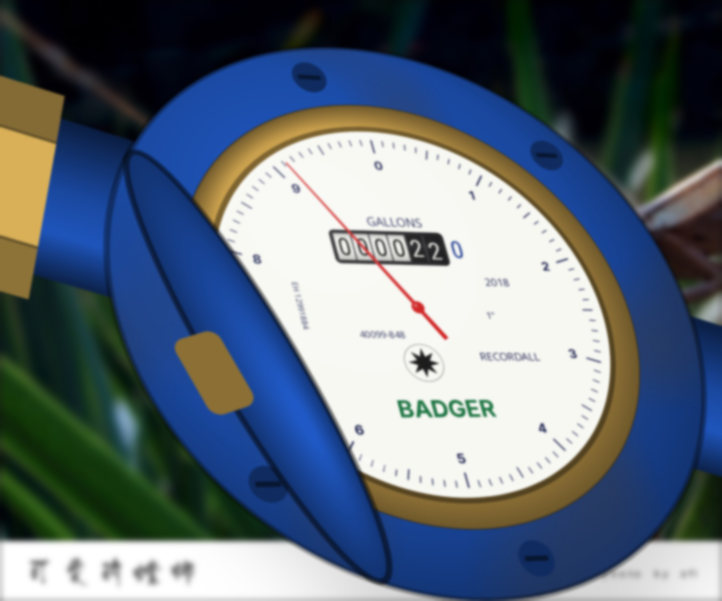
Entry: 219.1 gal
